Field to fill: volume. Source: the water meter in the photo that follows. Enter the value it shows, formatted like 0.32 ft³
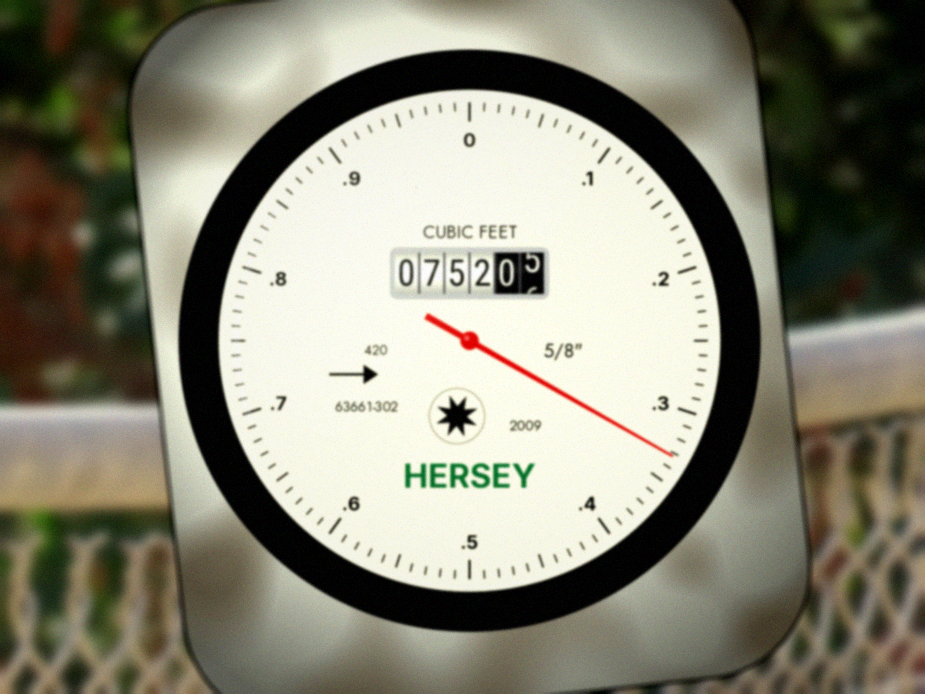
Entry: 75205.33 ft³
